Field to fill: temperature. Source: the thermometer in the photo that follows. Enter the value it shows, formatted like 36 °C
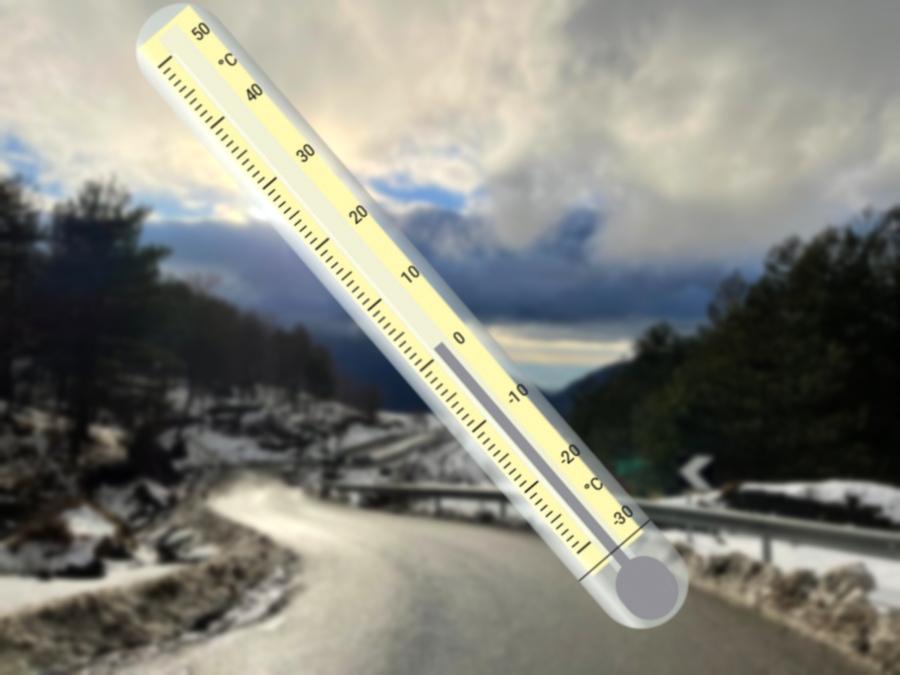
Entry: 1 °C
